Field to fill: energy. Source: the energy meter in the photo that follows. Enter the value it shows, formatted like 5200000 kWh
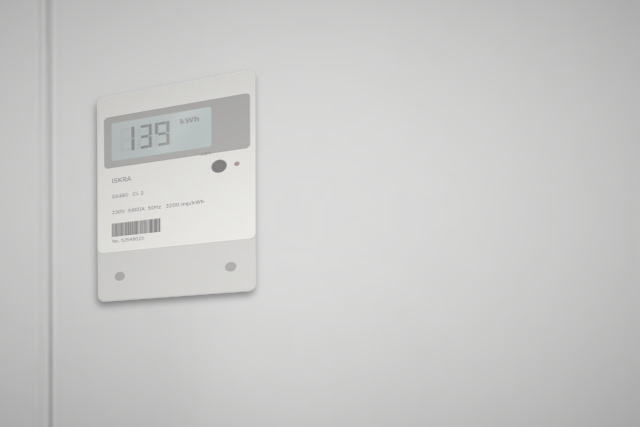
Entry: 139 kWh
